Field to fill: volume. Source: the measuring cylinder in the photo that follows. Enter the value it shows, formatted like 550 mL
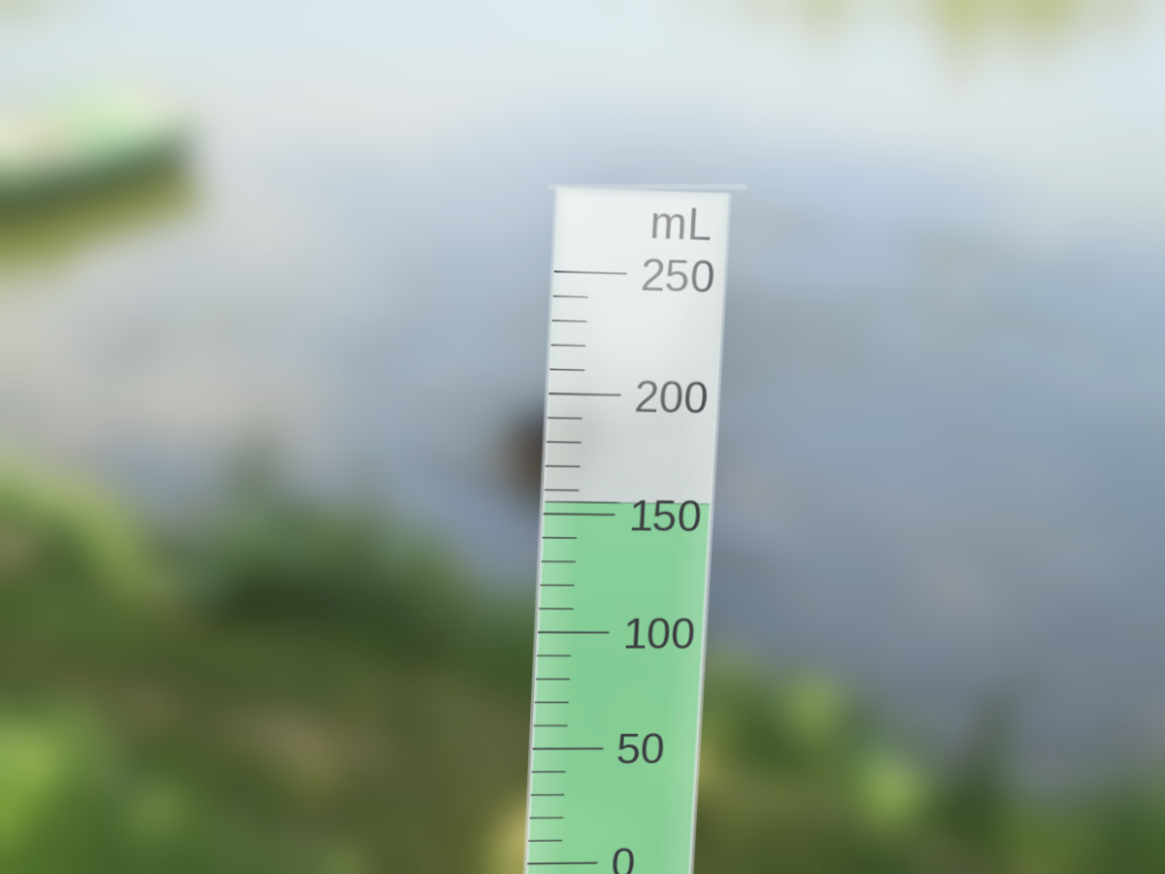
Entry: 155 mL
